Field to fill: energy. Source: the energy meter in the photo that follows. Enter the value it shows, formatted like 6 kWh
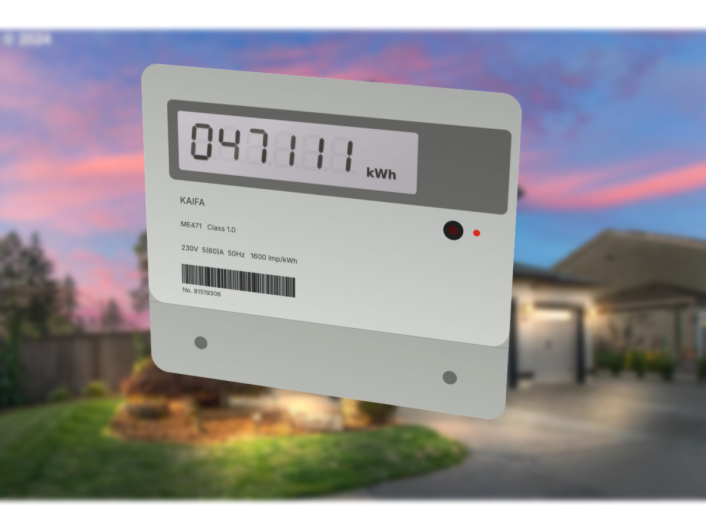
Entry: 47111 kWh
